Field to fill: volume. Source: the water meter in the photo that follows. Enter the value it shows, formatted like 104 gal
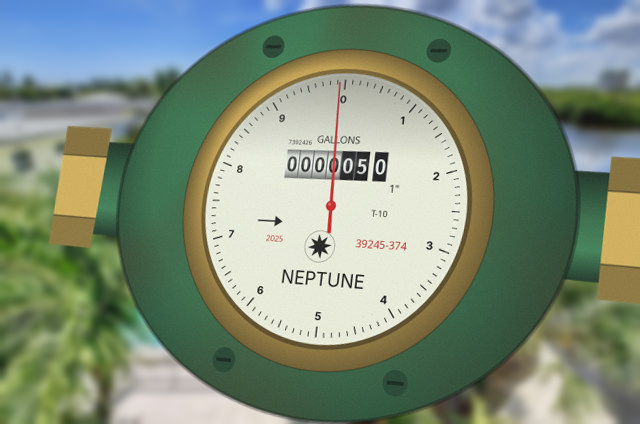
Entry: 49.9 gal
